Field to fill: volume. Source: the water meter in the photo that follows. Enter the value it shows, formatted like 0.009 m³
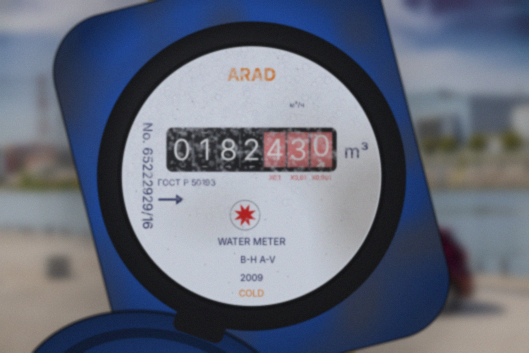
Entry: 182.430 m³
